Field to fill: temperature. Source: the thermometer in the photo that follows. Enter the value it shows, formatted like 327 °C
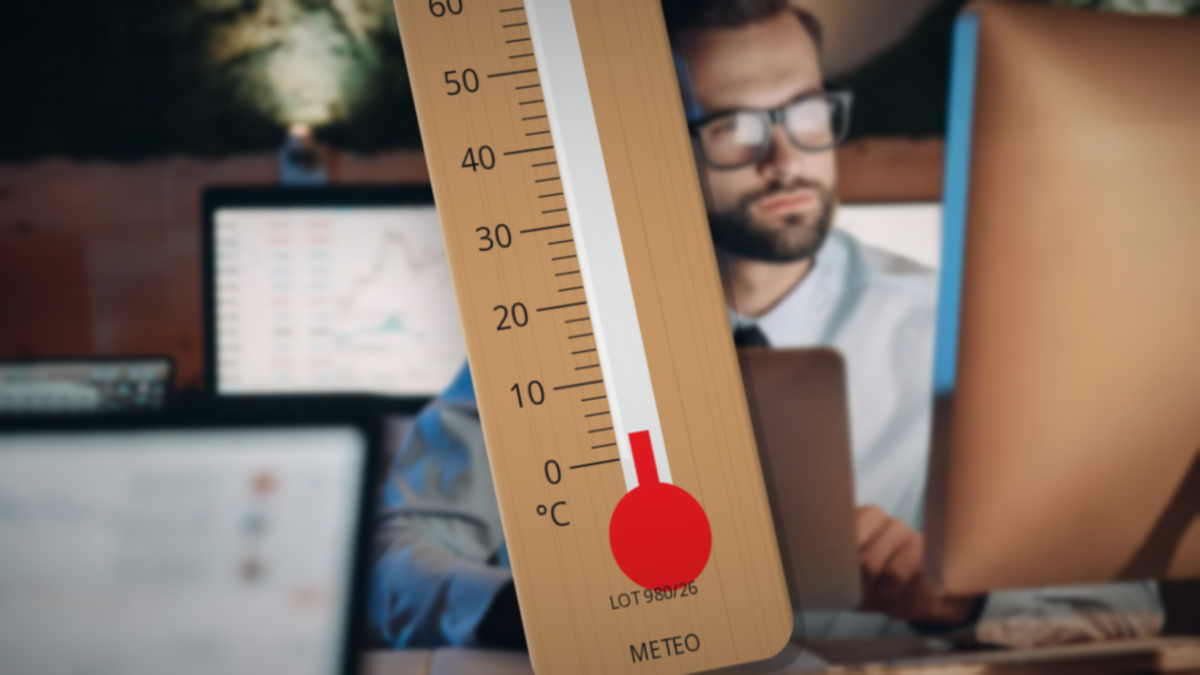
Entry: 3 °C
